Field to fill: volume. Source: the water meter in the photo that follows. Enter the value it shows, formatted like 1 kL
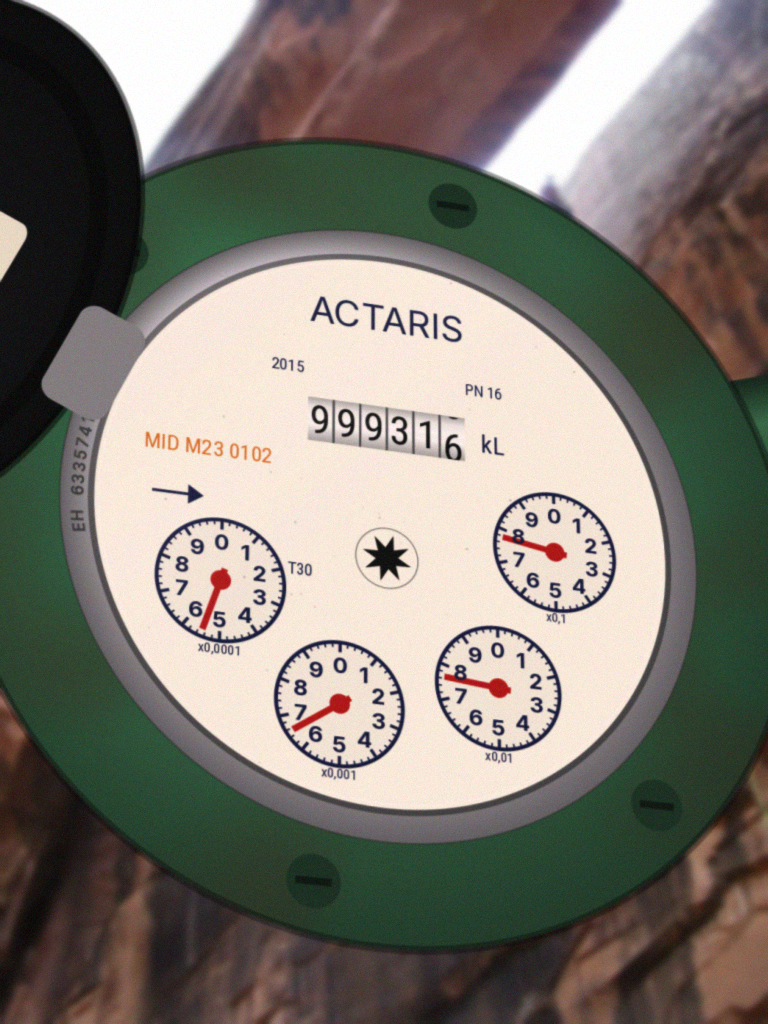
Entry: 999315.7765 kL
